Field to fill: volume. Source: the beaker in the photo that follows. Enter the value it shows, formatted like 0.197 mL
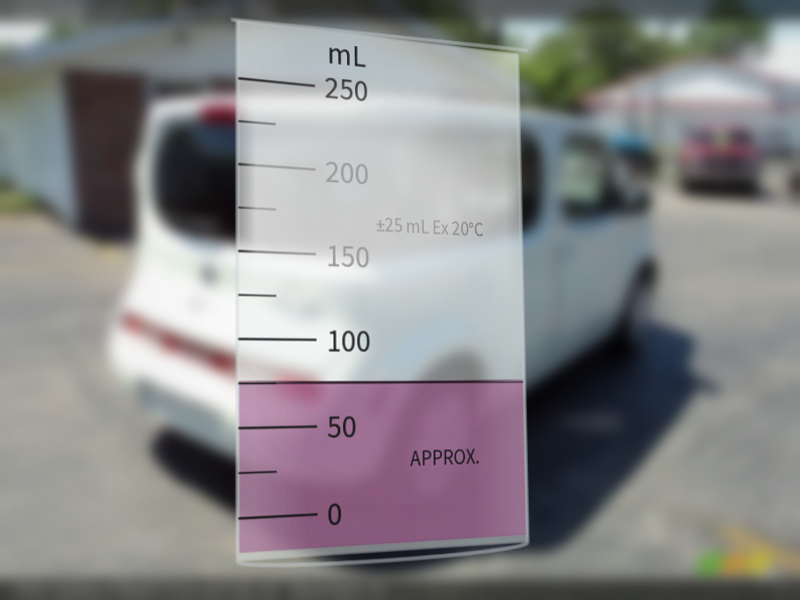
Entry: 75 mL
